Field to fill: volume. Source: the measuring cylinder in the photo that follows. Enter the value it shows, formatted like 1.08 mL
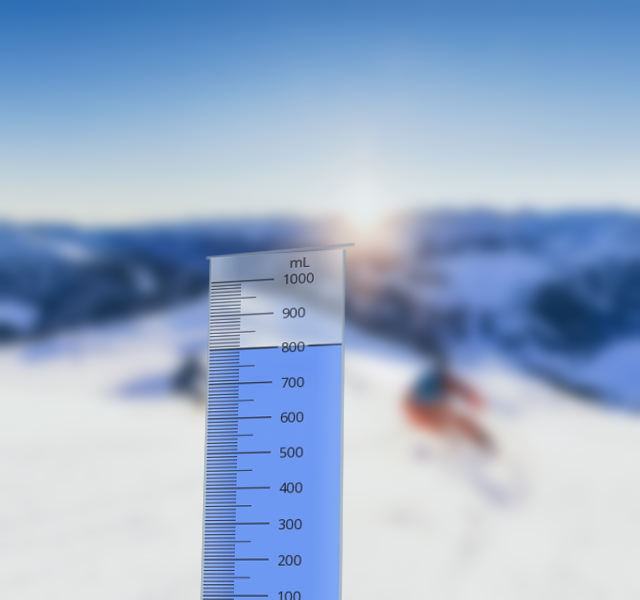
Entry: 800 mL
